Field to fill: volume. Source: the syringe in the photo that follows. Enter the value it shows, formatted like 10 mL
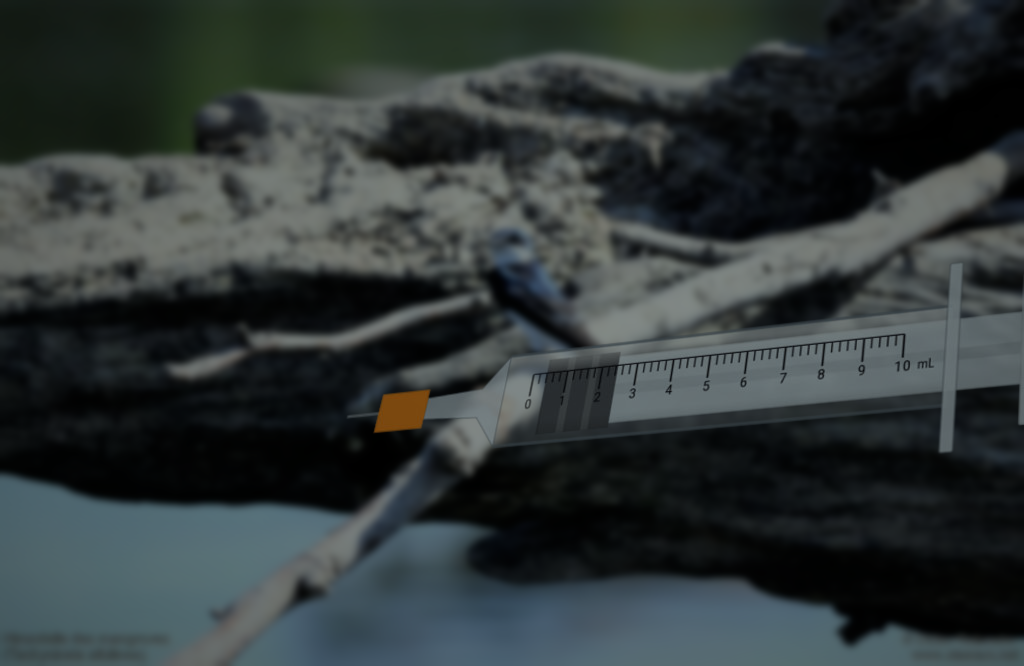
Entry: 0.4 mL
